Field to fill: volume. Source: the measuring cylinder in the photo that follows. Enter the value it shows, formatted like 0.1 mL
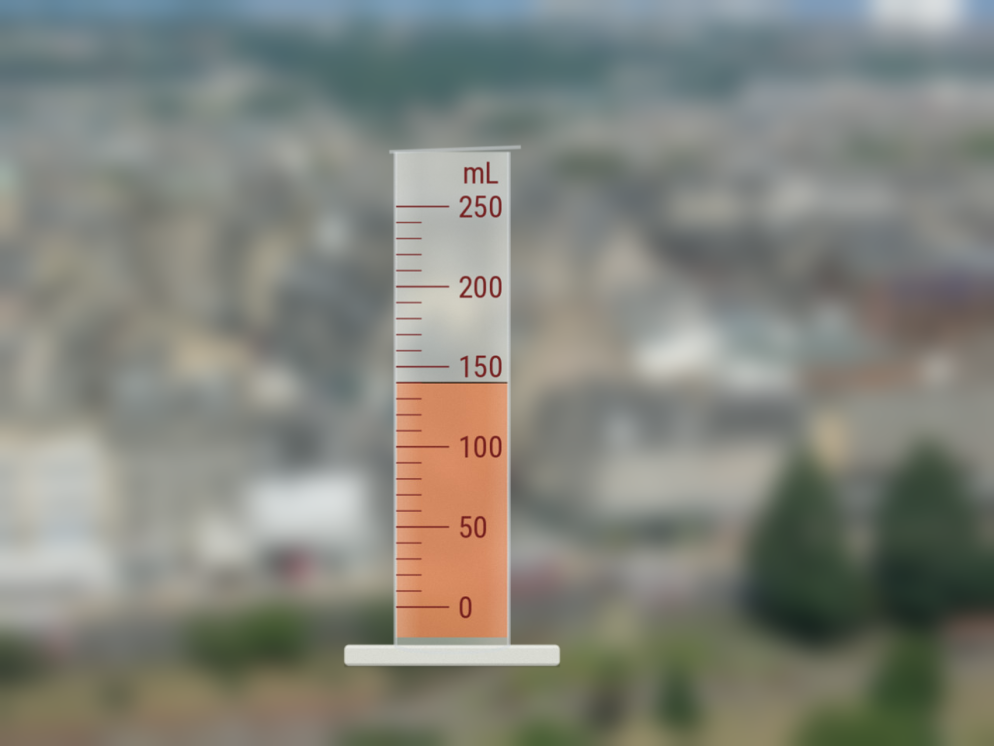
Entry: 140 mL
